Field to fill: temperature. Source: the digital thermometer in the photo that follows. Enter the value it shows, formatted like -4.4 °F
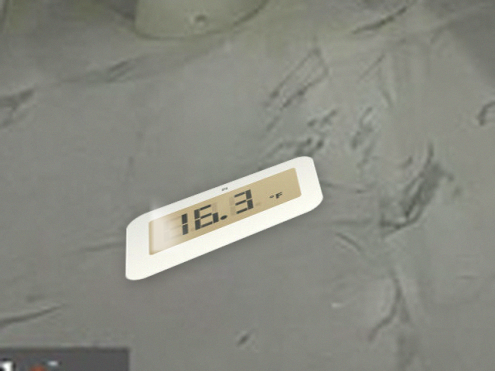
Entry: 16.3 °F
